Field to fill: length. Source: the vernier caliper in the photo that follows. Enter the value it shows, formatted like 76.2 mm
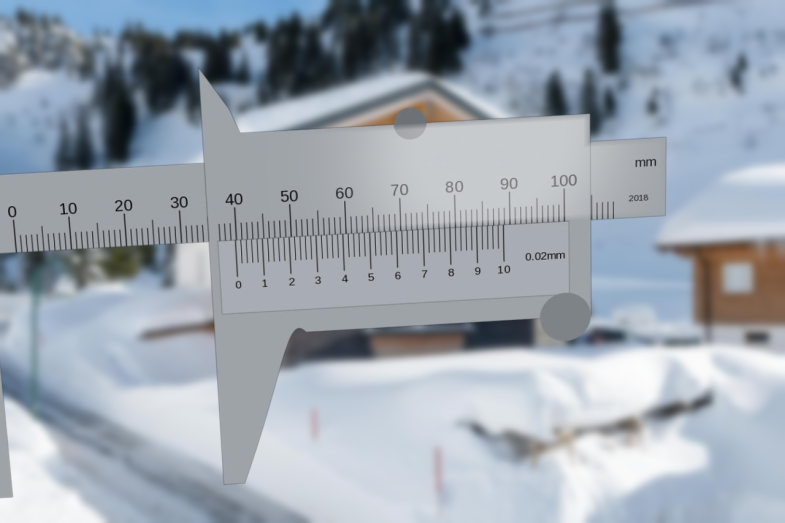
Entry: 39.8 mm
